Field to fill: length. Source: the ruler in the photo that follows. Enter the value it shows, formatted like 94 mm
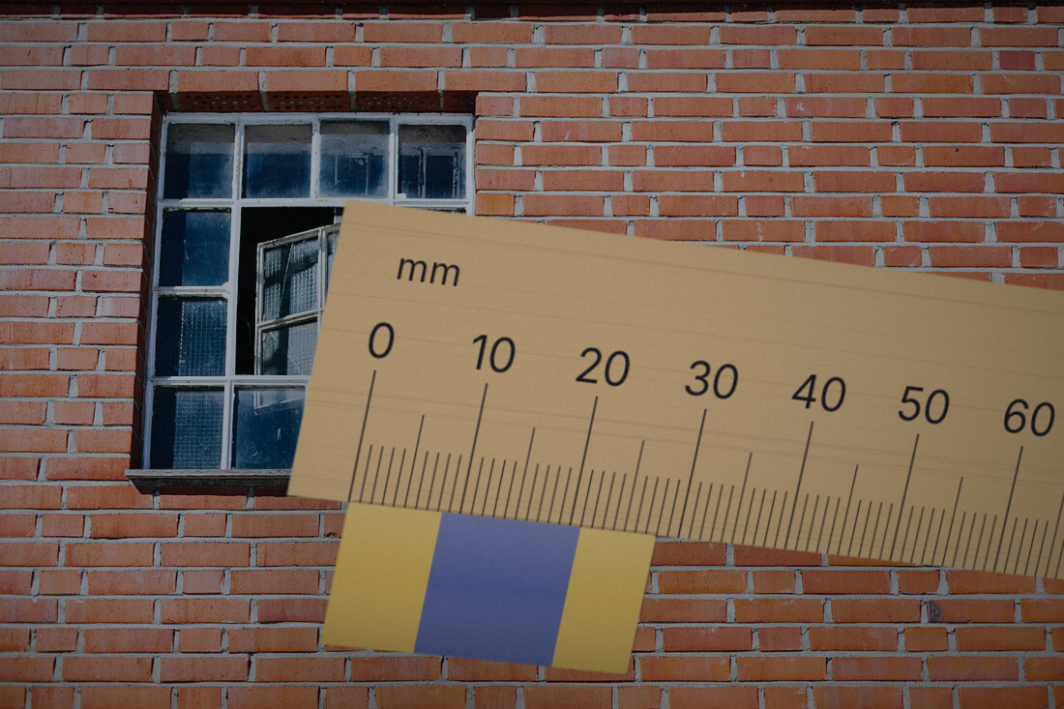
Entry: 28 mm
